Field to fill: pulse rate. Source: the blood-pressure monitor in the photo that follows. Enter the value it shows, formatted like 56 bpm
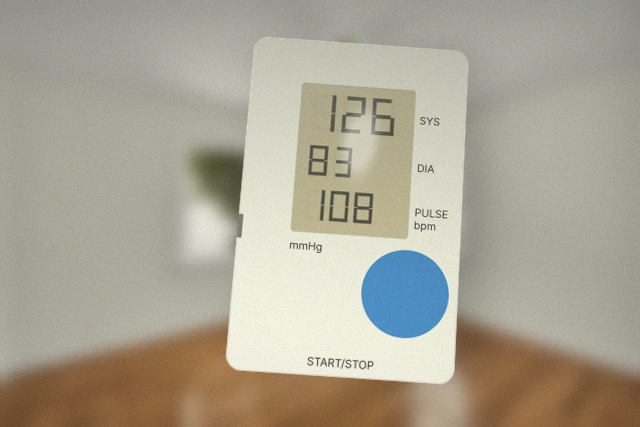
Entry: 108 bpm
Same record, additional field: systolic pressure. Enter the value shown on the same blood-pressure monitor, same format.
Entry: 126 mmHg
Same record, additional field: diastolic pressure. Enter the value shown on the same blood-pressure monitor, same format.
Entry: 83 mmHg
